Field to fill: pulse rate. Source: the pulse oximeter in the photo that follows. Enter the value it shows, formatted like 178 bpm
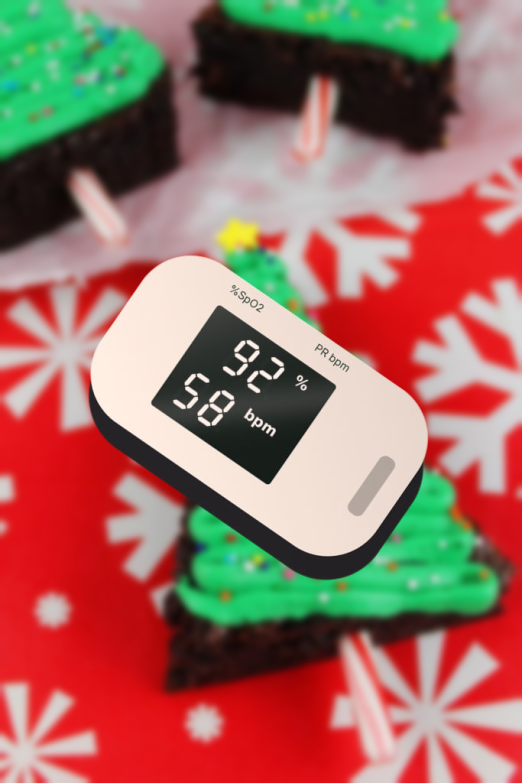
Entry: 58 bpm
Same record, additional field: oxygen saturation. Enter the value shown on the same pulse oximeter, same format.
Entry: 92 %
